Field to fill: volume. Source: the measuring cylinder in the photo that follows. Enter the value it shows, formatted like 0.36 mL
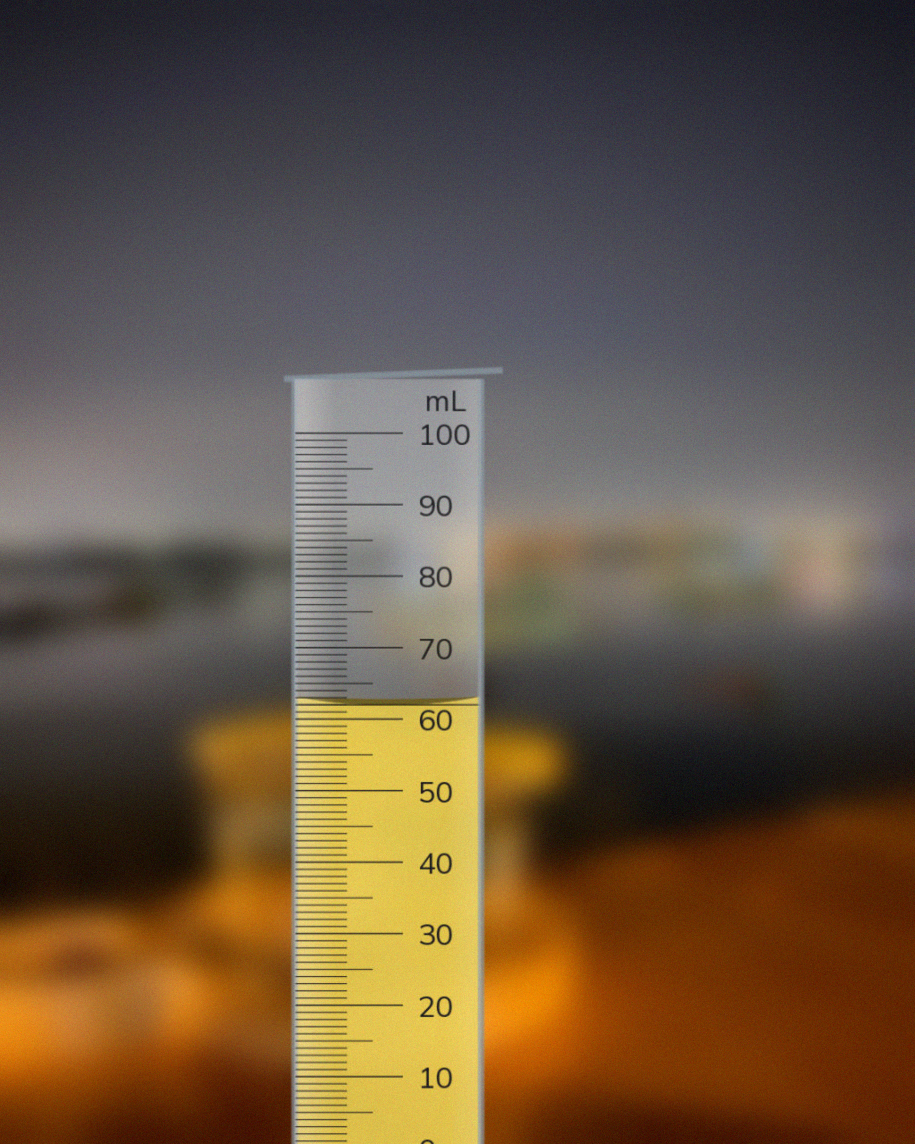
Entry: 62 mL
